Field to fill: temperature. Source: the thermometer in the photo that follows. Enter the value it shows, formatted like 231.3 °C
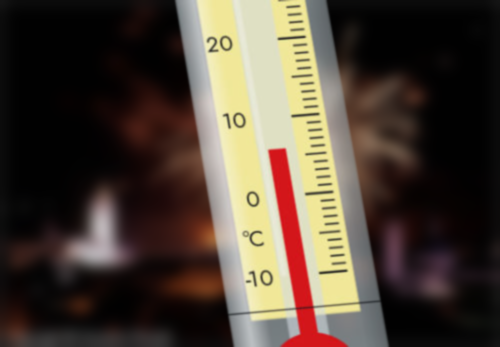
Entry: 6 °C
